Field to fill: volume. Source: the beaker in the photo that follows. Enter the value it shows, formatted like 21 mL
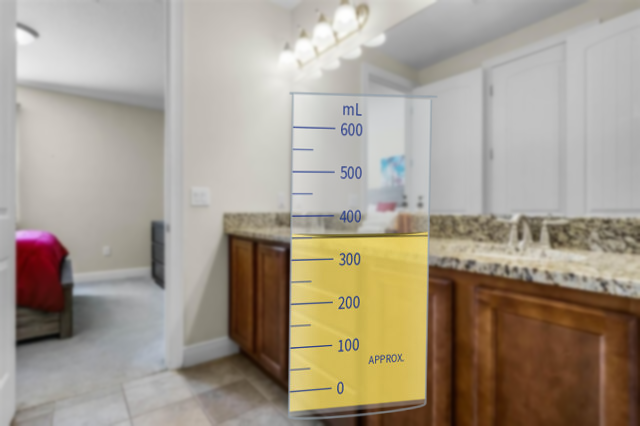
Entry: 350 mL
